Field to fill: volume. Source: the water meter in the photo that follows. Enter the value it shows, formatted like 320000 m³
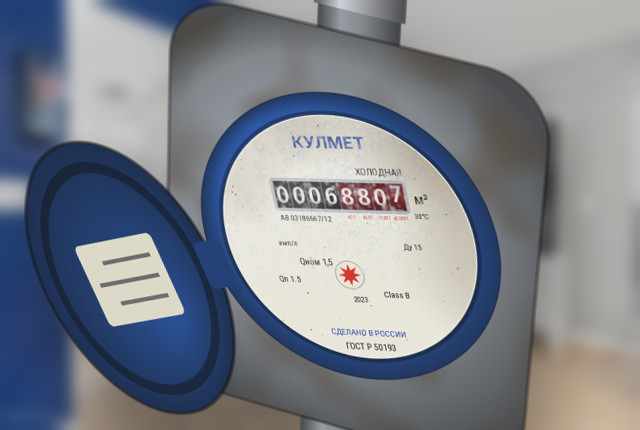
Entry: 6.8807 m³
